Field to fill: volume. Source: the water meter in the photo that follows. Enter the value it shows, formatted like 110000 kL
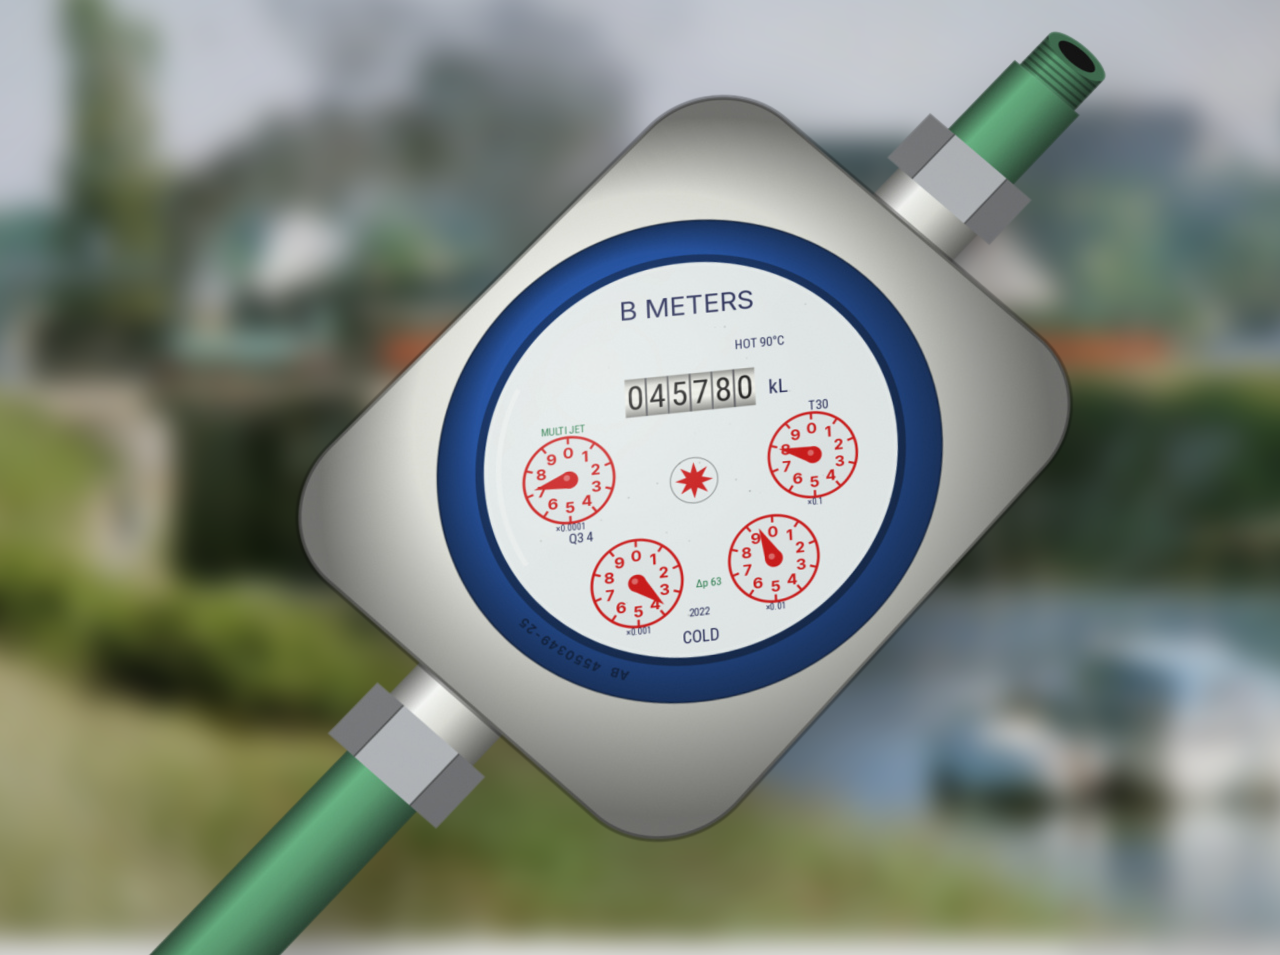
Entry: 45780.7937 kL
